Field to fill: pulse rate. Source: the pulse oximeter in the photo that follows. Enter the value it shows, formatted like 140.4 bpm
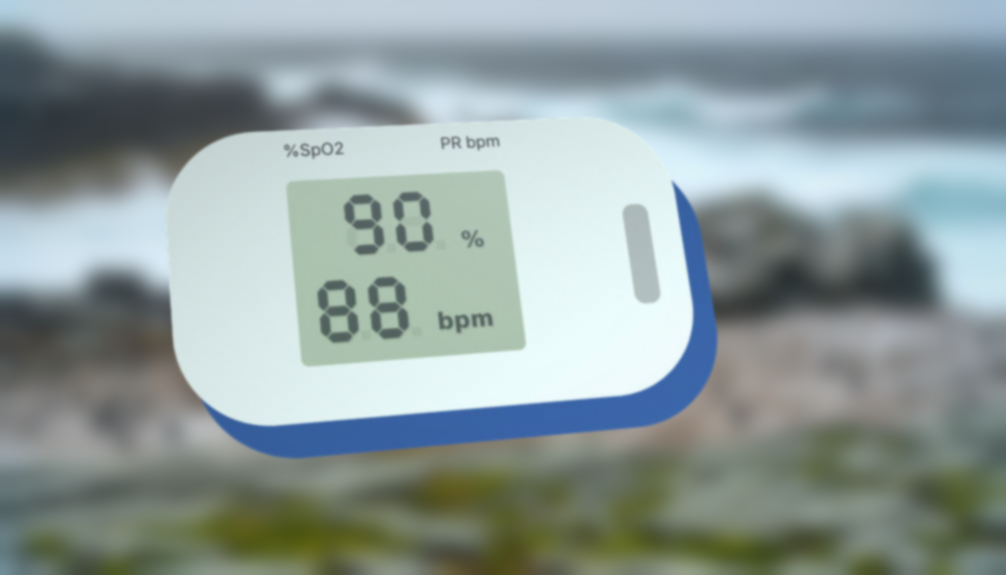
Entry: 88 bpm
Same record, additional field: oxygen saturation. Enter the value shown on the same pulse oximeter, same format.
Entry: 90 %
